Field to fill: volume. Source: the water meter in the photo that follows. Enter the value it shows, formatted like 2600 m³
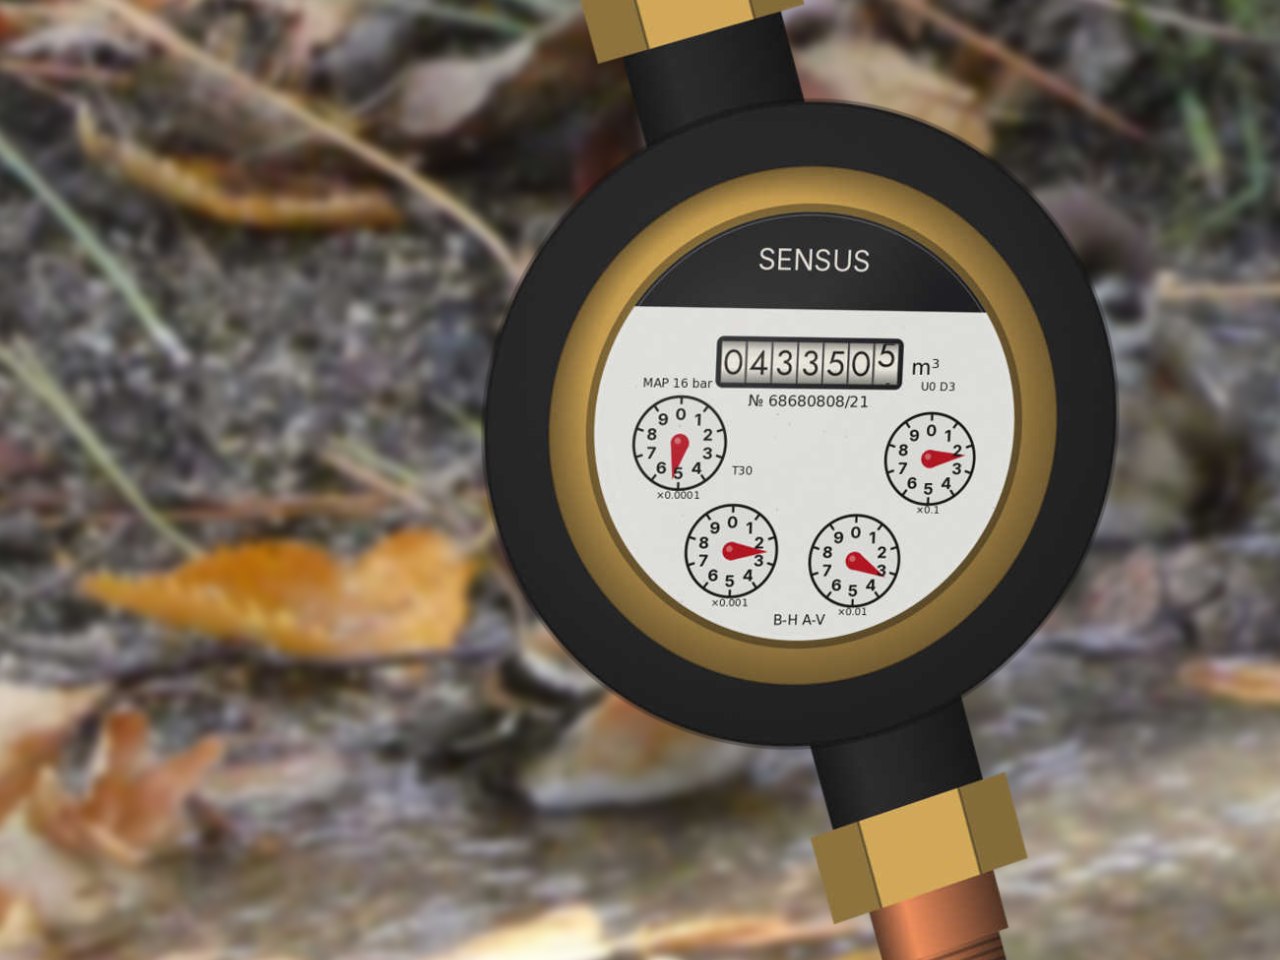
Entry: 433505.2325 m³
